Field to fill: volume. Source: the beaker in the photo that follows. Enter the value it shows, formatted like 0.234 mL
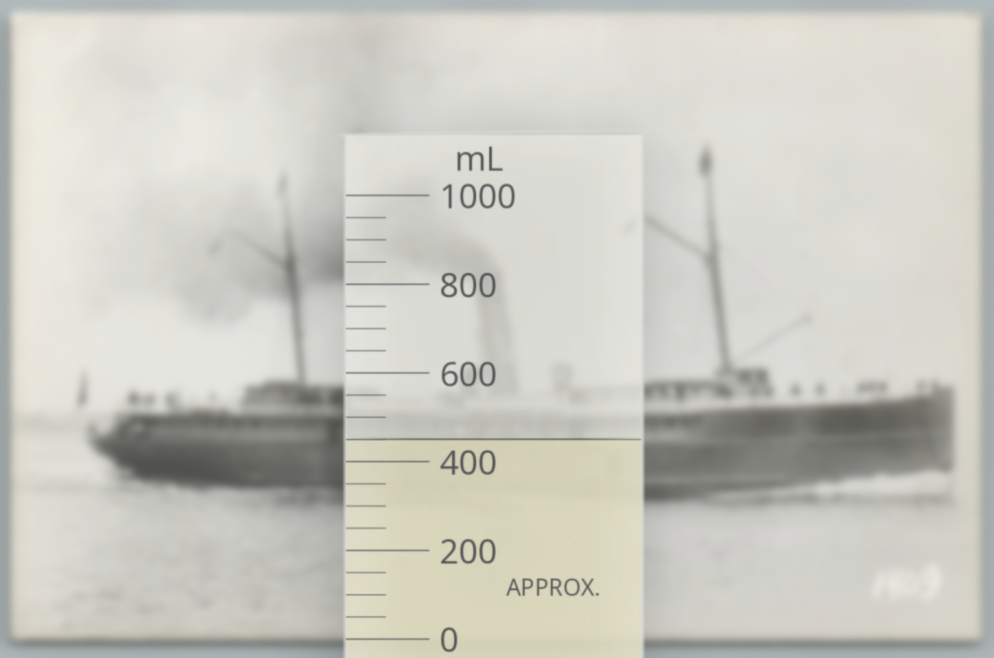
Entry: 450 mL
